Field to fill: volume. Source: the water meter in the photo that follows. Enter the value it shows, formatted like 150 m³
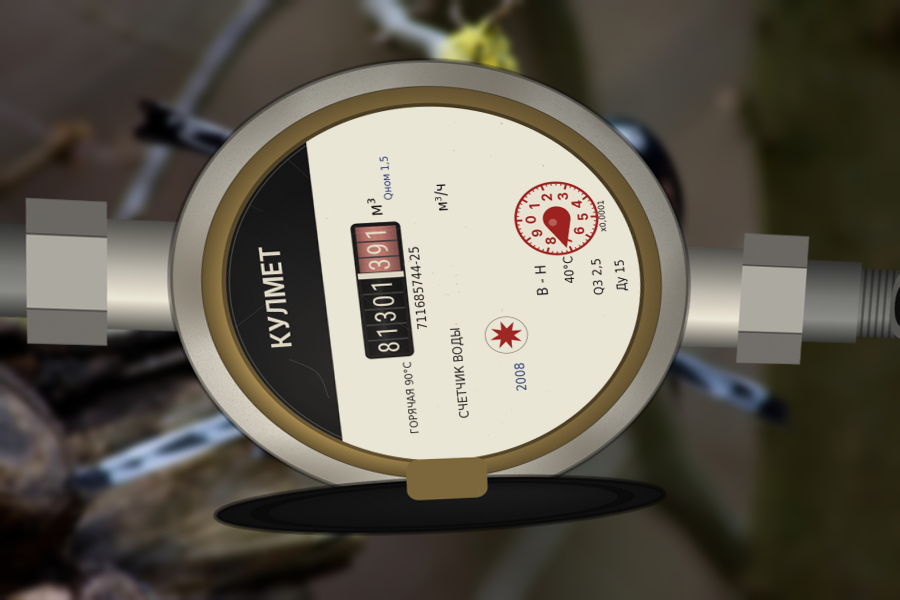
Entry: 81301.3917 m³
